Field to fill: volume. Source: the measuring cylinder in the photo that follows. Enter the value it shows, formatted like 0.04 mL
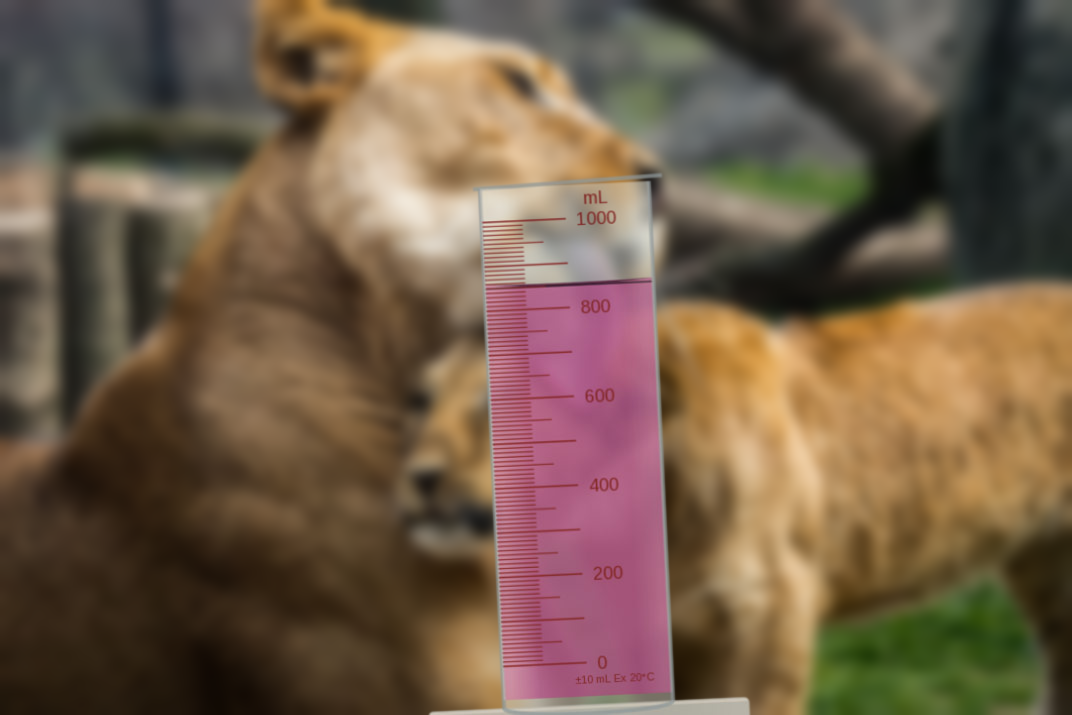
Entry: 850 mL
